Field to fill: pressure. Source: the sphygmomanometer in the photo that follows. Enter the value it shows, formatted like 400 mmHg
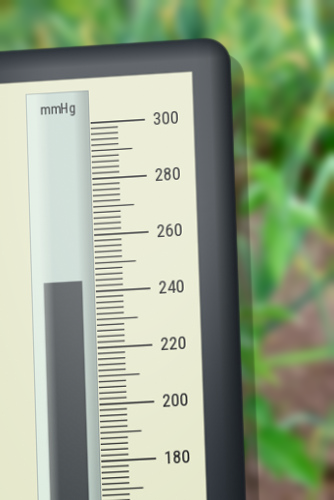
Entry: 244 mmHg
